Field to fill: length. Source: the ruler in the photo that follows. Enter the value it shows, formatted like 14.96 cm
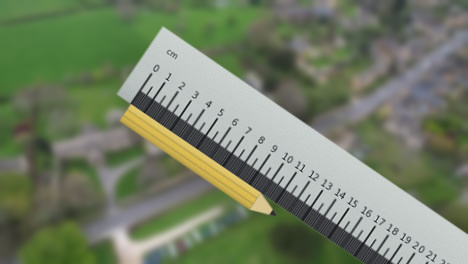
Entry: 11.5 cm
